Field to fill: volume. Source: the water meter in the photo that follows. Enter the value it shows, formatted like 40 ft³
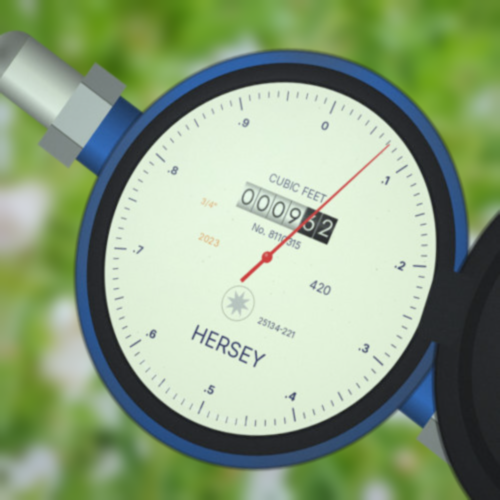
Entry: 962.07 ft³
